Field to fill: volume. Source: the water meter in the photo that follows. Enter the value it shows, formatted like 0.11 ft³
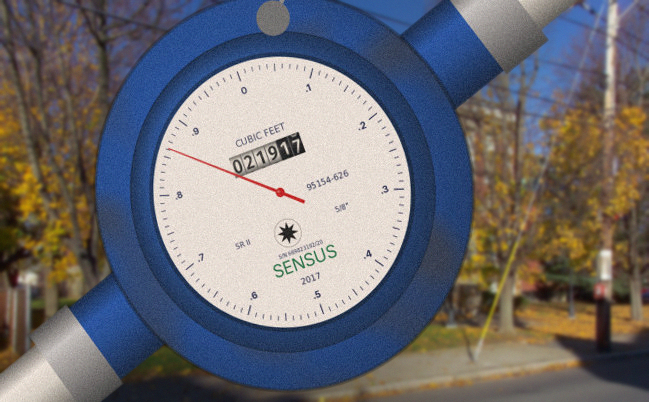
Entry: 21916.86 ft³
